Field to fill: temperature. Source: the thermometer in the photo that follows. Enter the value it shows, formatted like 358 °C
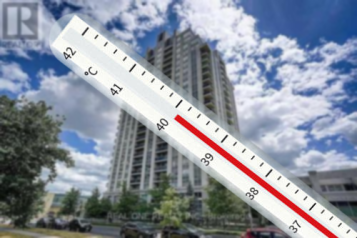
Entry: 39.9 °C
